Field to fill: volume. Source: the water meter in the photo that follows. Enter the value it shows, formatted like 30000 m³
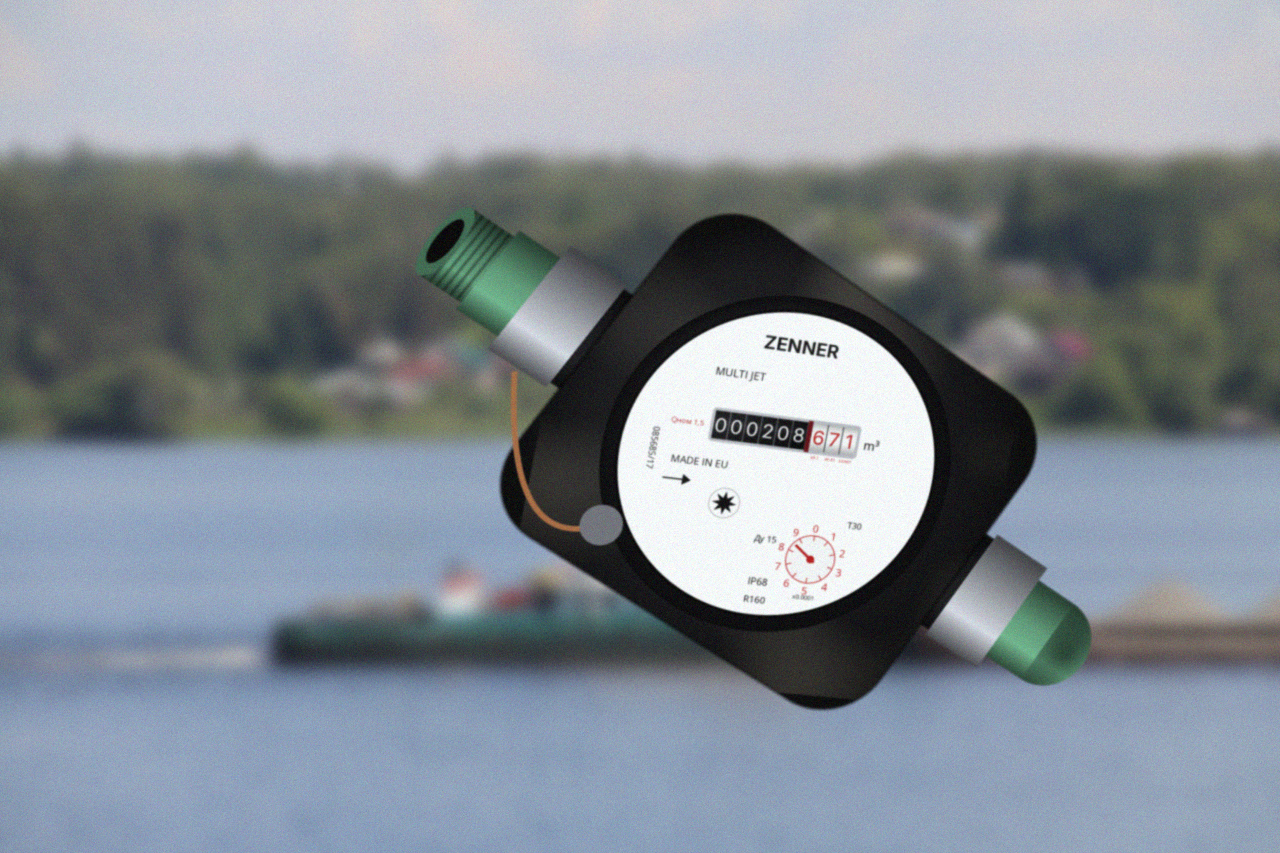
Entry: 208.6718 m³
